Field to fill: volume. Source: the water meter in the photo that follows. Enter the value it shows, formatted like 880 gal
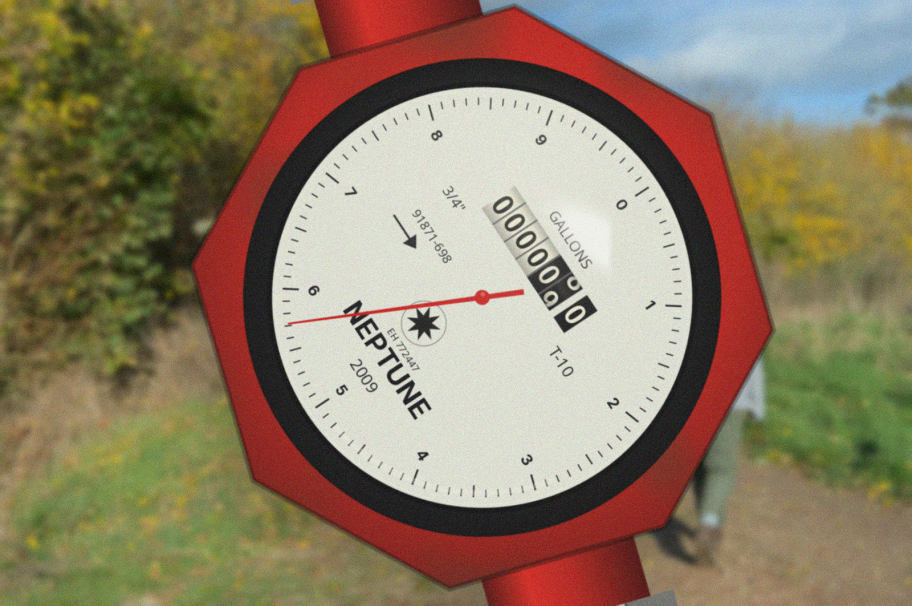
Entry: 85.7 gal
